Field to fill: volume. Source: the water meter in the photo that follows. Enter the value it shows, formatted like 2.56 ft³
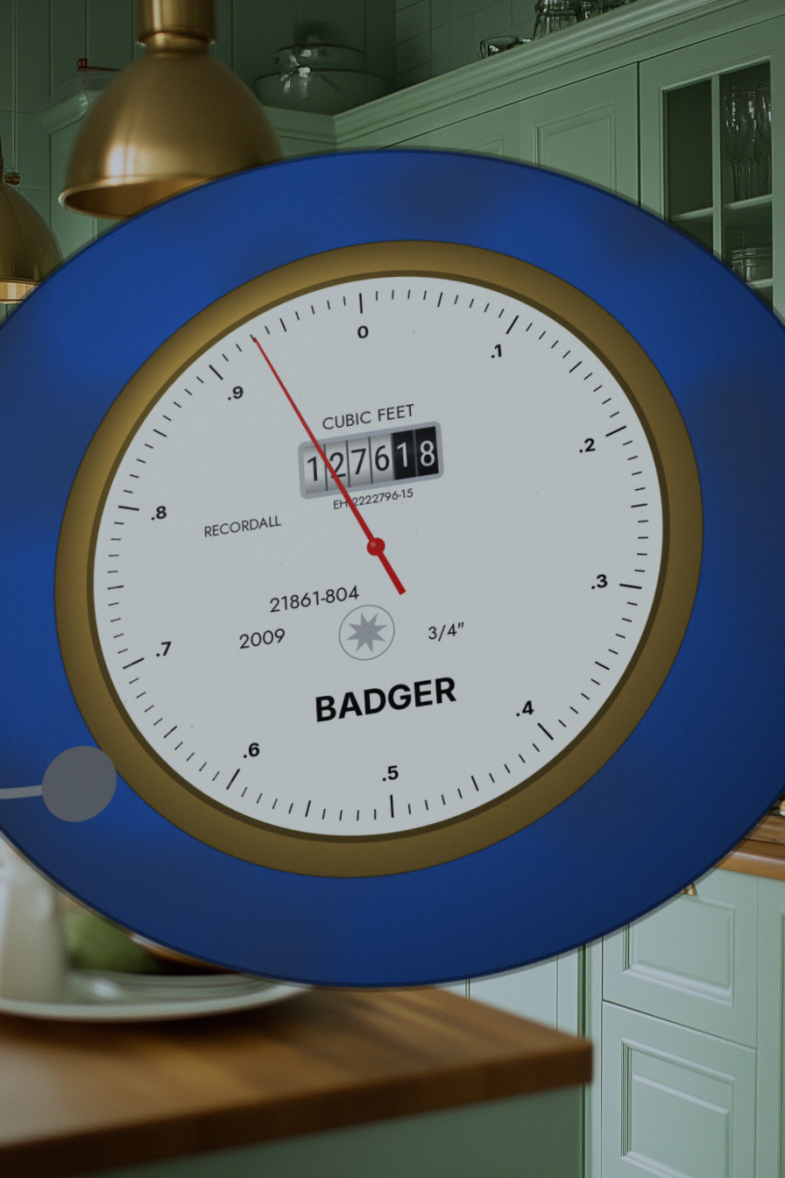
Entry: 127617.93 ft³
